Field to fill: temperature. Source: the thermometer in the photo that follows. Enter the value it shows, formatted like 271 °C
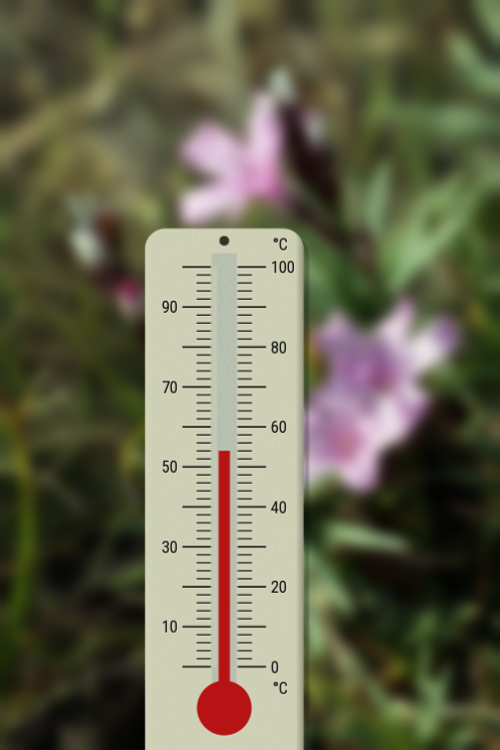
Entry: 54 °C
